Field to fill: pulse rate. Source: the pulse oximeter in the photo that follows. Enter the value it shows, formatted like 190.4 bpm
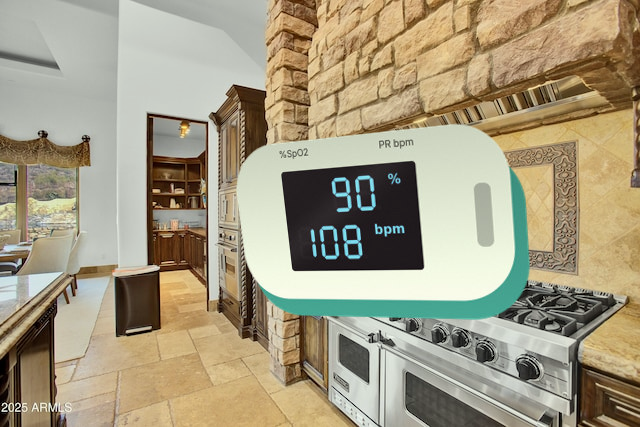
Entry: 108 bpm
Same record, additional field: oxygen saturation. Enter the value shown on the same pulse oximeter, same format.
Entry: 90 %
